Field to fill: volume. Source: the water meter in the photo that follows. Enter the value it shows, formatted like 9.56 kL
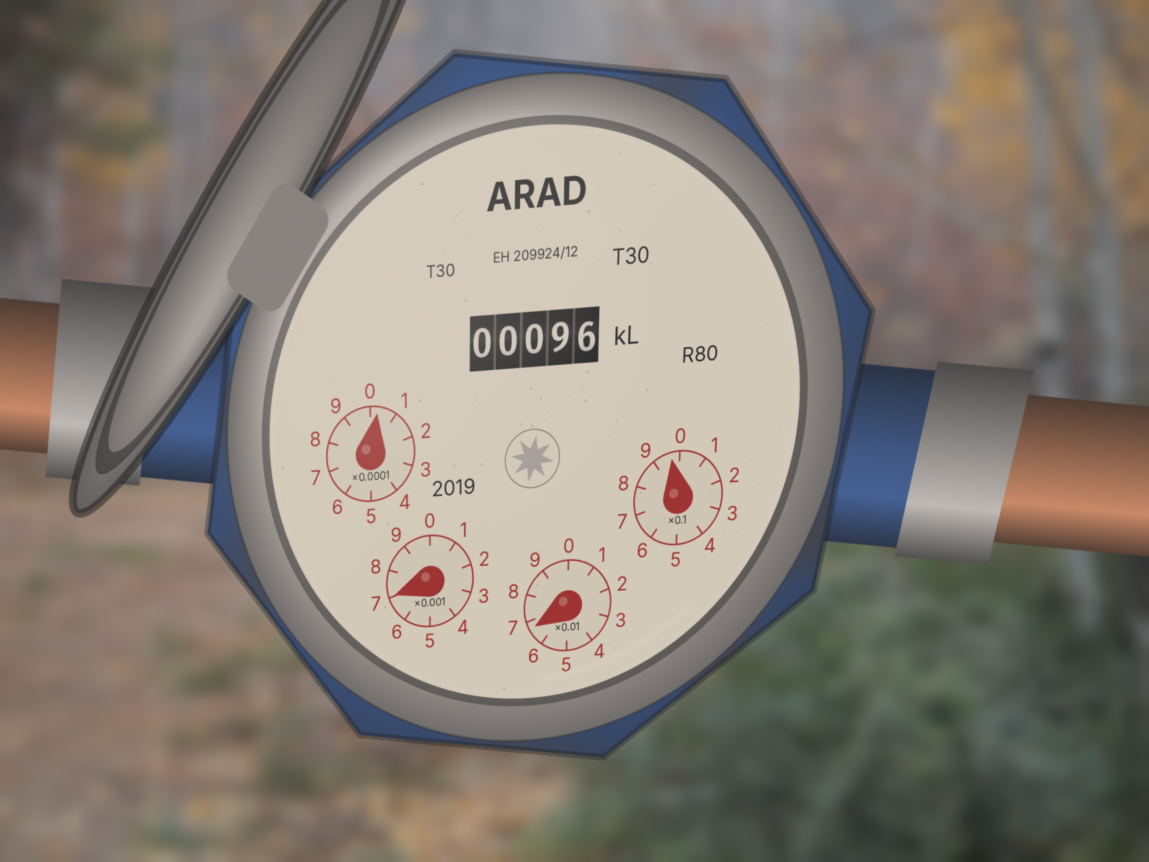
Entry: 95.9670 kL
